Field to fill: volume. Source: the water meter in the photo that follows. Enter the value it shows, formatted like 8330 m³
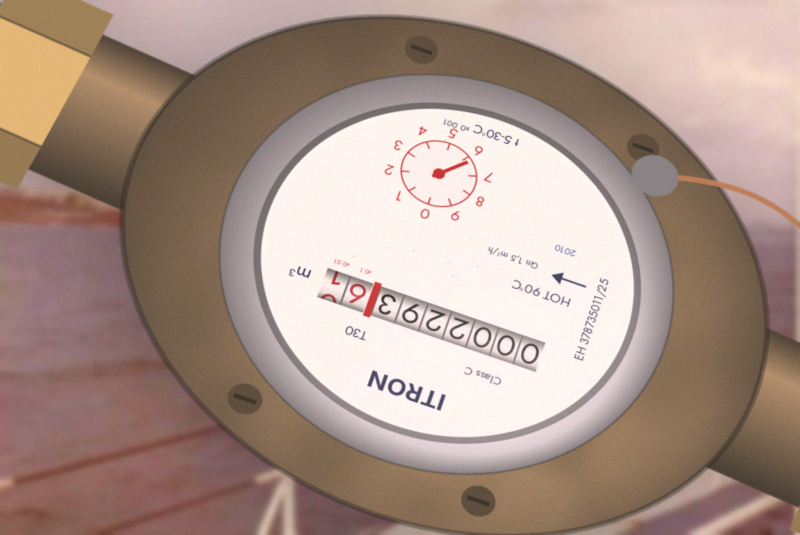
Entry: 2293.606 m³
